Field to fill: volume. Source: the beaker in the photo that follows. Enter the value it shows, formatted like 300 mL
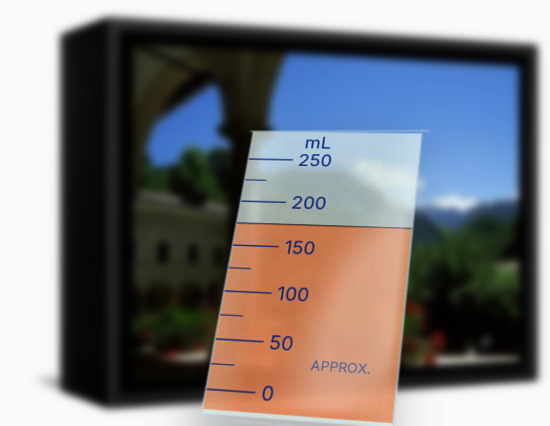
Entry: 175 mL
